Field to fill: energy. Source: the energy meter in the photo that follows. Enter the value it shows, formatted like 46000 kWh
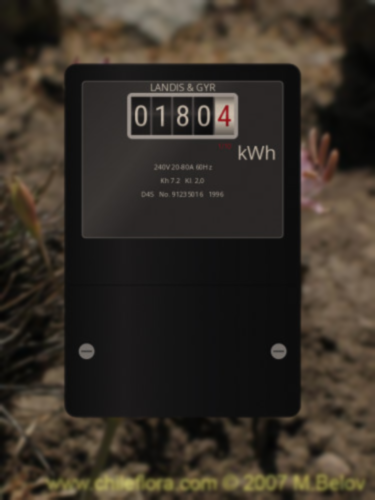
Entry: 180.4 kWh
